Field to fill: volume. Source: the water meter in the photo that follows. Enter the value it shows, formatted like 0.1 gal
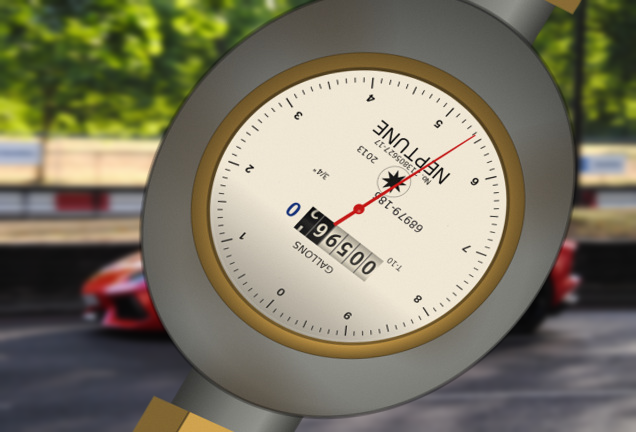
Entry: 59615.4 gal
